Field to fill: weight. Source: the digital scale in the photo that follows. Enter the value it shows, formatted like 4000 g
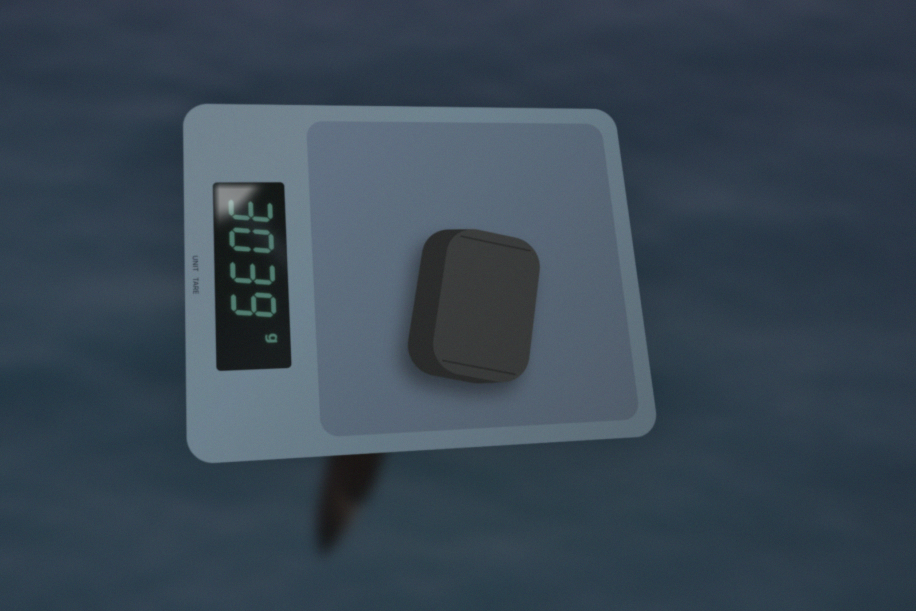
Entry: 3039 g
